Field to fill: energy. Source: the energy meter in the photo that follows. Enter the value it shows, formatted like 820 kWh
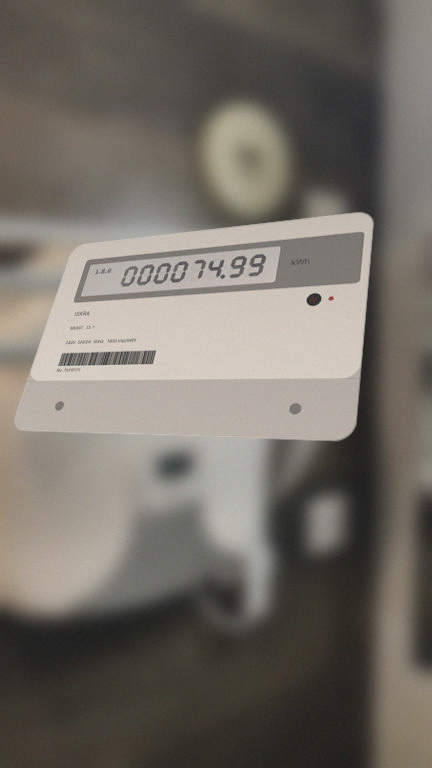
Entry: 74.99 kWh
